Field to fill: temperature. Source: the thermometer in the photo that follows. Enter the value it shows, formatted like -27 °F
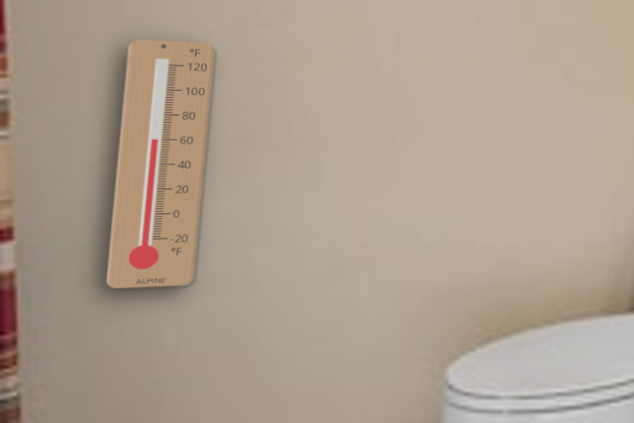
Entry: 60 °F
